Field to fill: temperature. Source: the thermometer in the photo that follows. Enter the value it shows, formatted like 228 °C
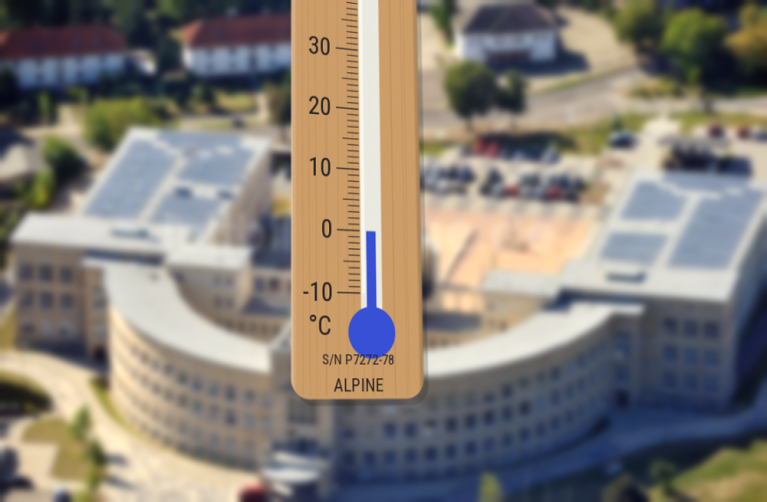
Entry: 0 °C
